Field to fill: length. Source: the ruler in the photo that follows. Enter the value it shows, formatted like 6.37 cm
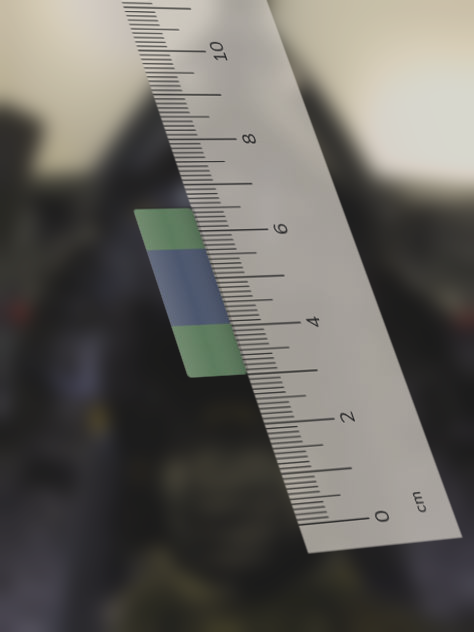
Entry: 3.5 cm
